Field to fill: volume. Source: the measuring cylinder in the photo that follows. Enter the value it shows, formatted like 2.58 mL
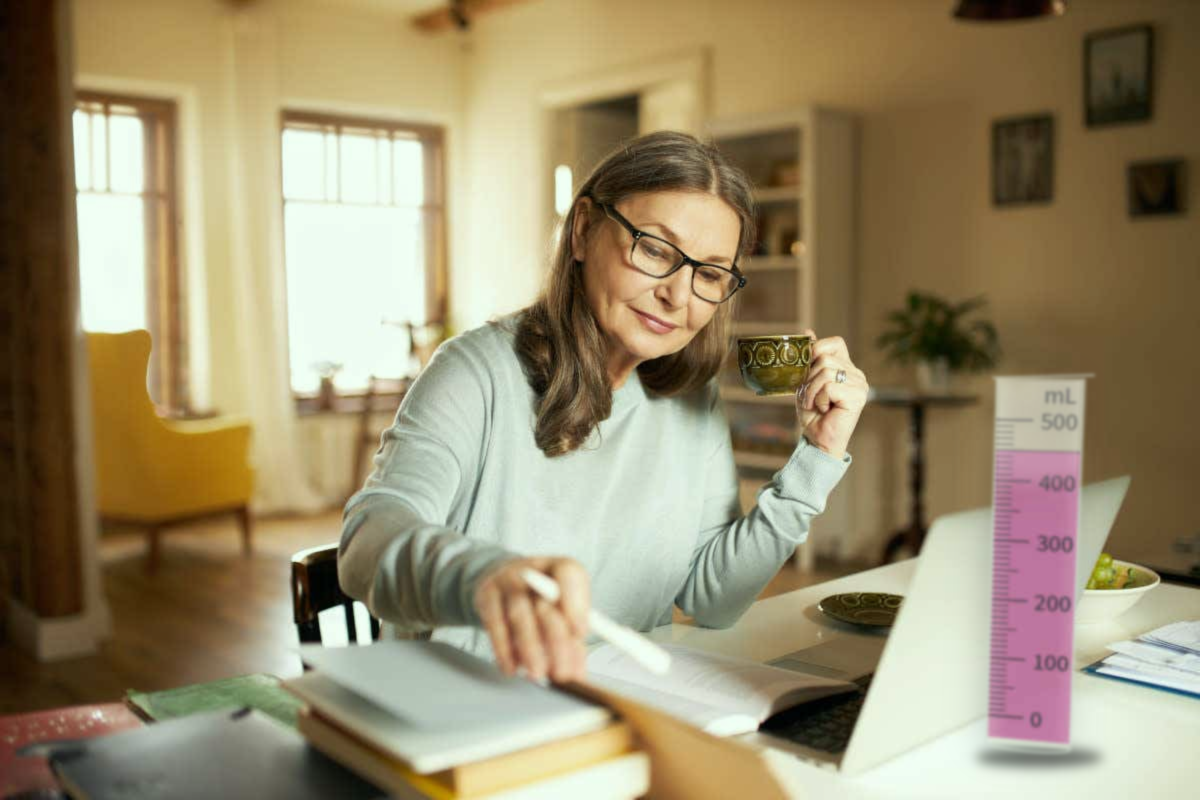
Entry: 450 mL
